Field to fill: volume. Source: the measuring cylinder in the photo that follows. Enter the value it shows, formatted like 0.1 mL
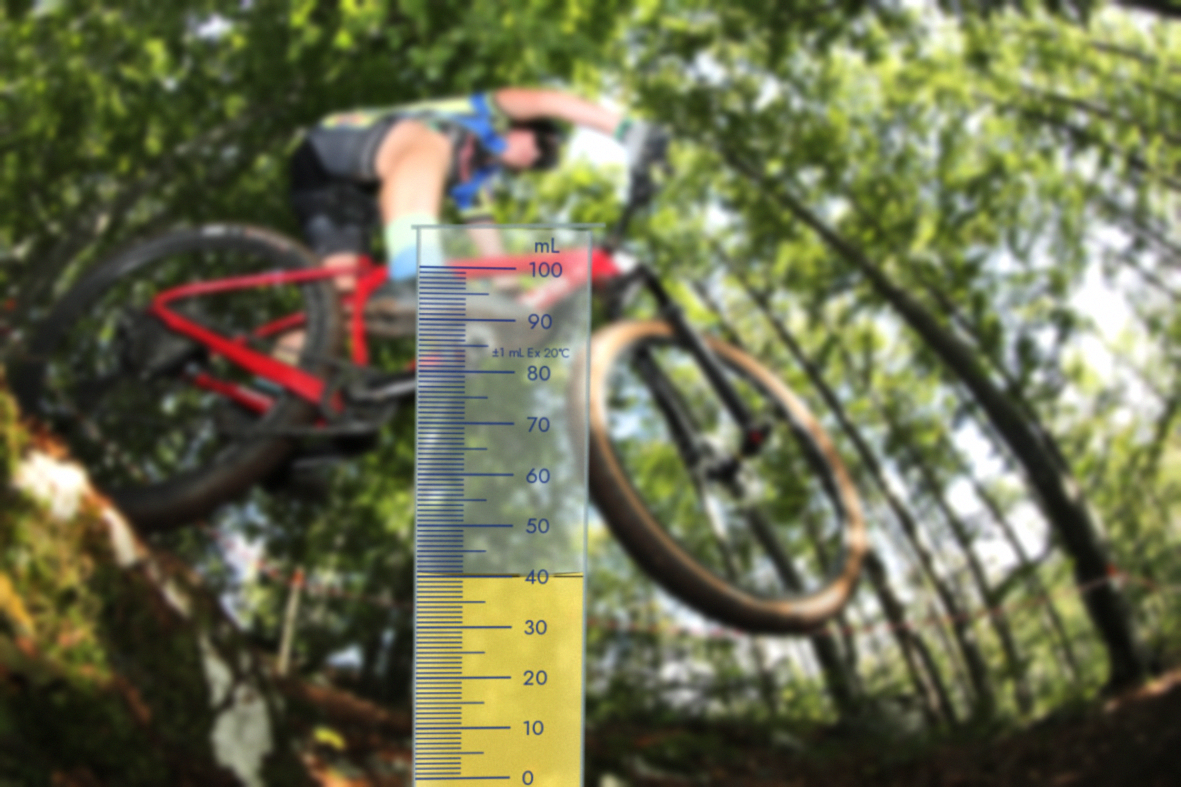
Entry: 40 mL
